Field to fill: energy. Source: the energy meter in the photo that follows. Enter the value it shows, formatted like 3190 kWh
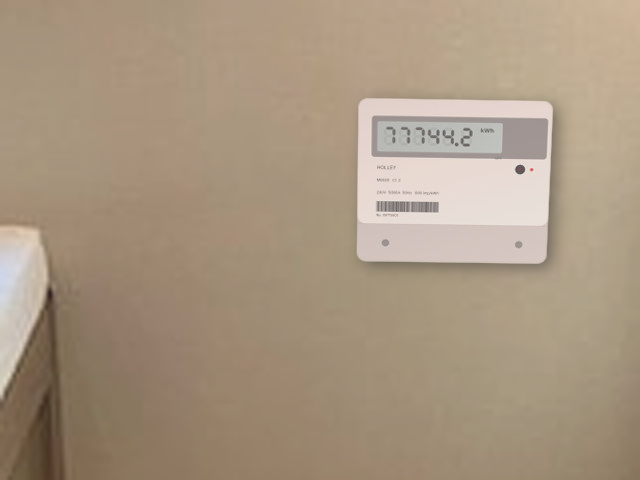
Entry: 77744.2 kWh
